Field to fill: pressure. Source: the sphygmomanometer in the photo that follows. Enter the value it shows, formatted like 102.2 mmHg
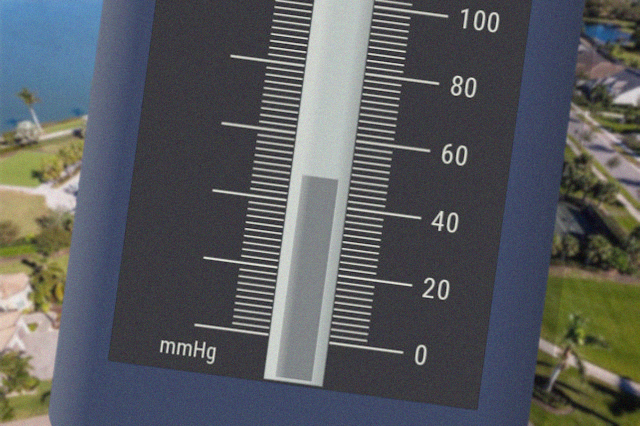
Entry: 48 mmHg
